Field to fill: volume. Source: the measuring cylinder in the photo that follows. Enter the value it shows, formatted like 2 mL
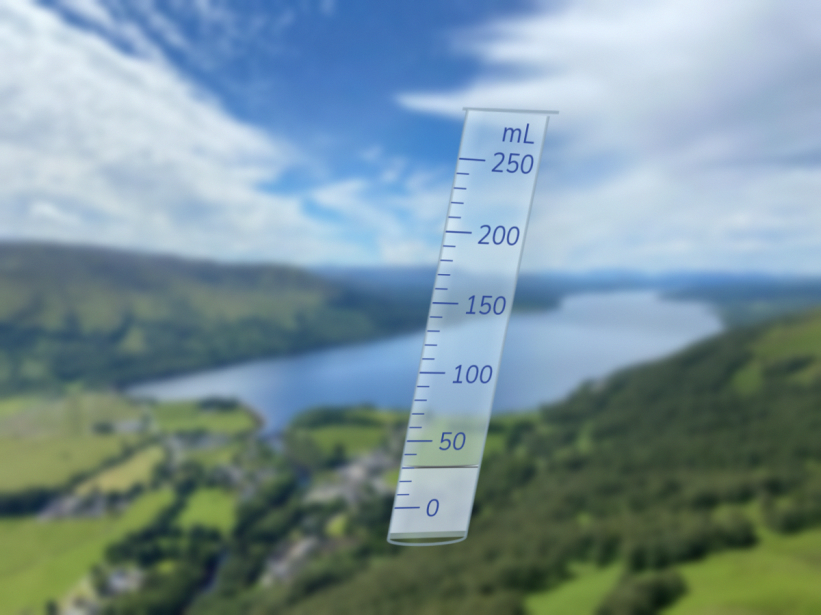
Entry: 30 mL
